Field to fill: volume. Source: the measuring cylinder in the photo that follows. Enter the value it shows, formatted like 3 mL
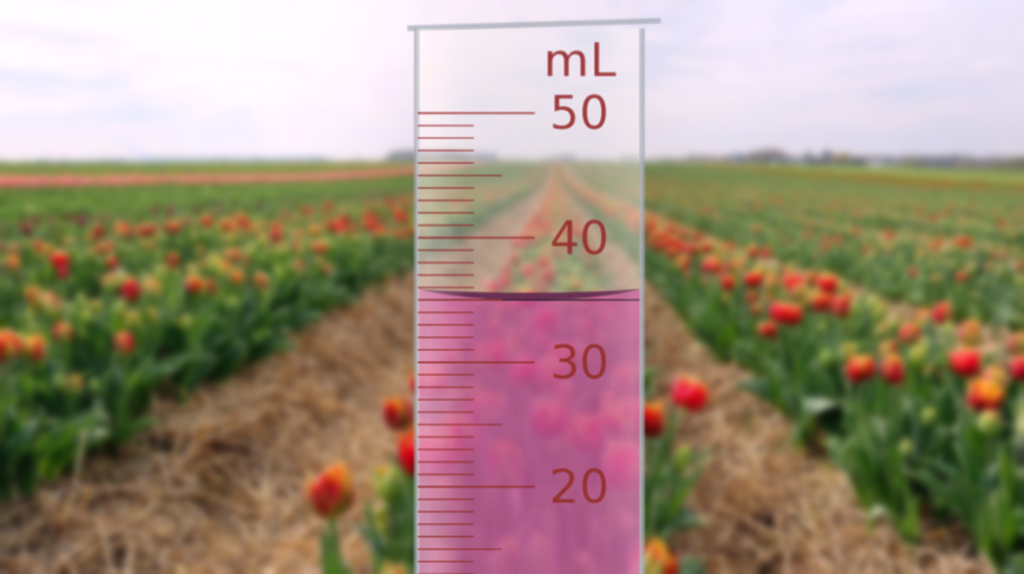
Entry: 35 mL
